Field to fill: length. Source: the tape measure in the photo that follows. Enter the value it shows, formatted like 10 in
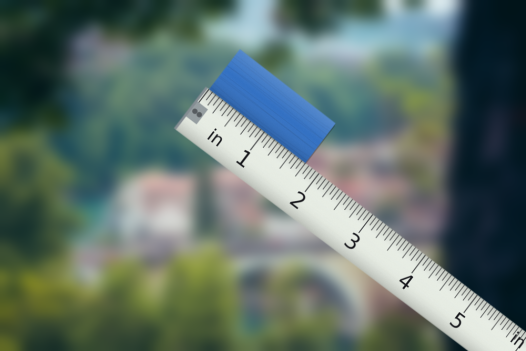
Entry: 1.75 in
